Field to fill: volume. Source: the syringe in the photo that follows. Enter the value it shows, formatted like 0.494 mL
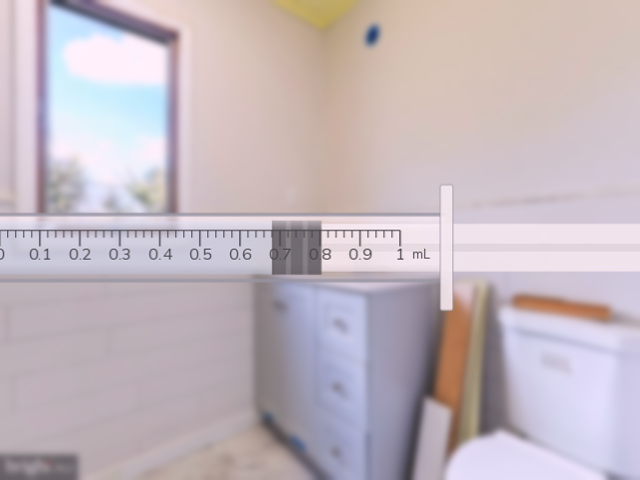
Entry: 0.68 mL
